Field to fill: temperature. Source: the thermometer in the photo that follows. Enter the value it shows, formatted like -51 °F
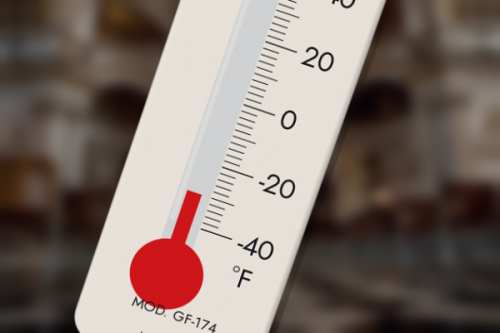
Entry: -30 °F
